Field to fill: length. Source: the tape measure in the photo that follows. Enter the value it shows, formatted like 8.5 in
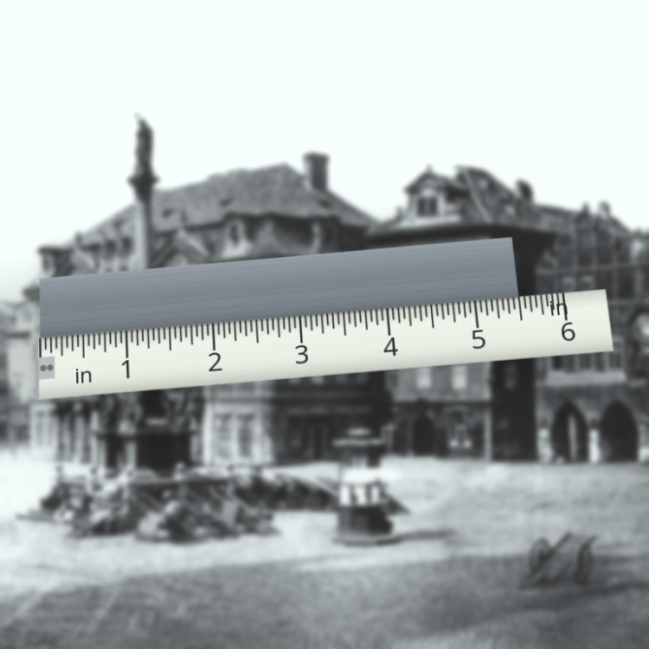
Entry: 5.5 in
